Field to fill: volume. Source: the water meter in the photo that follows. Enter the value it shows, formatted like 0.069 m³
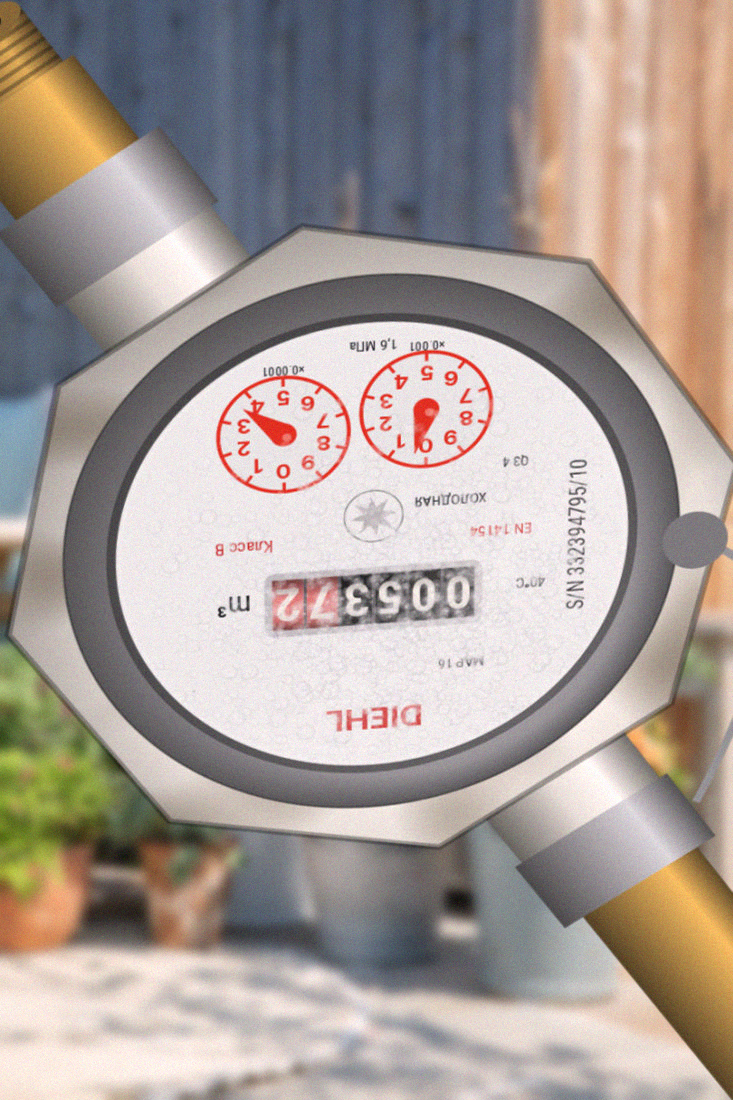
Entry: 53.7203 m³
